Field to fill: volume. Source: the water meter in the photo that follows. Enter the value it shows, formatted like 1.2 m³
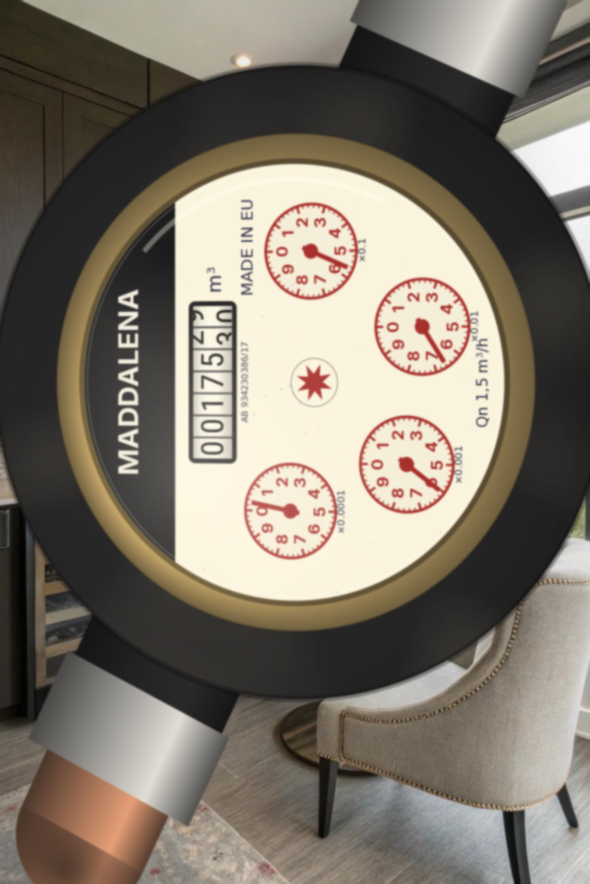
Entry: 17529.5660 m³
